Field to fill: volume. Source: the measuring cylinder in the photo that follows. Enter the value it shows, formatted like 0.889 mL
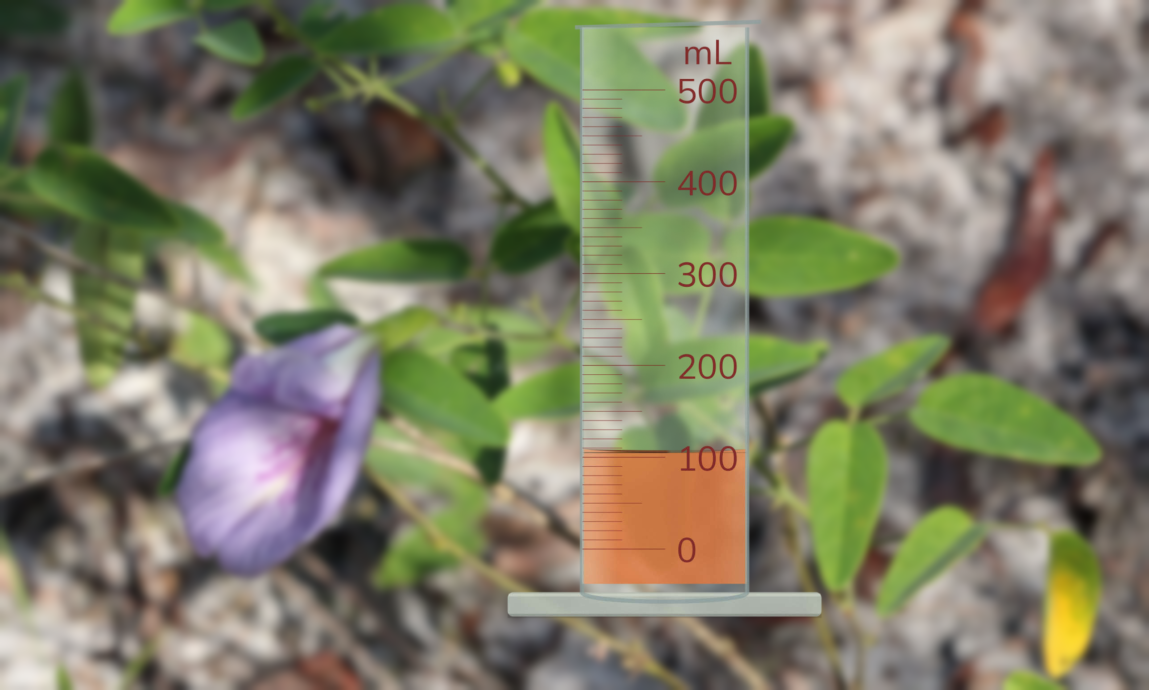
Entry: 105 mL
